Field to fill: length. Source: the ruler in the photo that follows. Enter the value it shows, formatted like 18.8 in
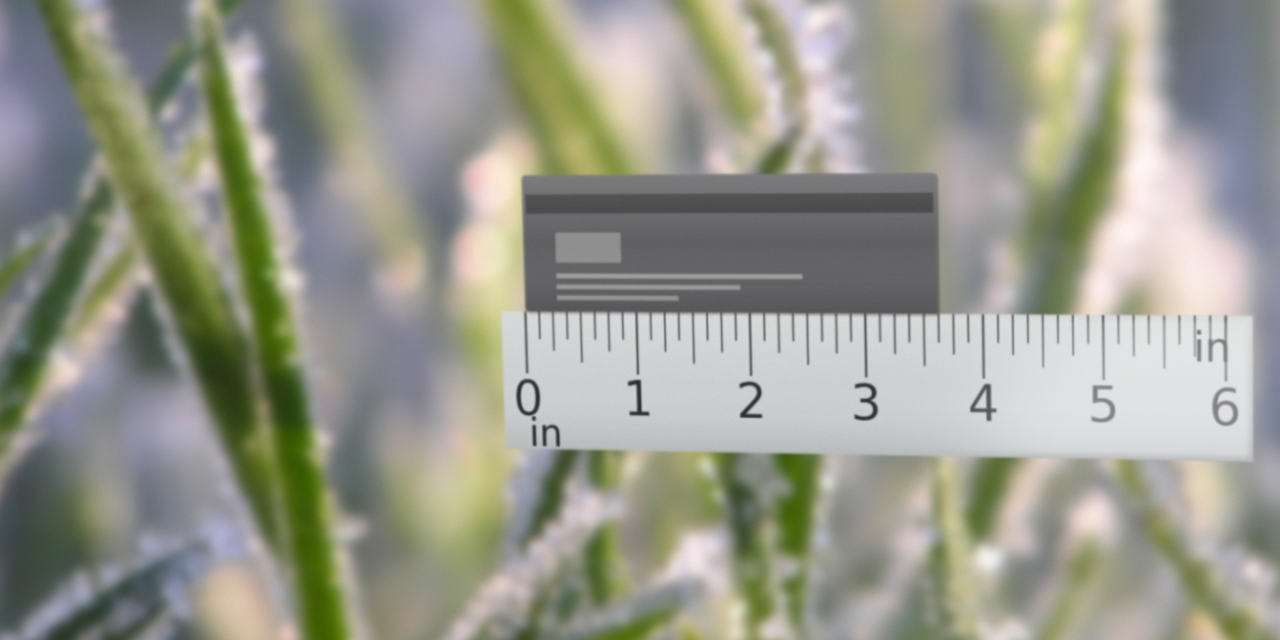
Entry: 3.625 in
